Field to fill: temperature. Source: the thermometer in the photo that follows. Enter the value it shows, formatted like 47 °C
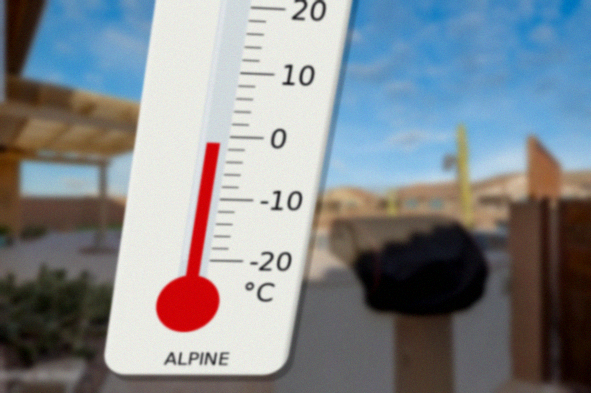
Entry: -1 °C
